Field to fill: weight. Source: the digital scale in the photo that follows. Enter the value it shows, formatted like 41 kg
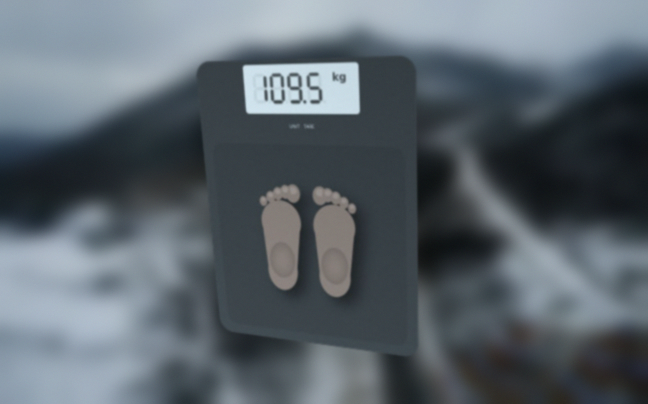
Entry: 109.5 kg
